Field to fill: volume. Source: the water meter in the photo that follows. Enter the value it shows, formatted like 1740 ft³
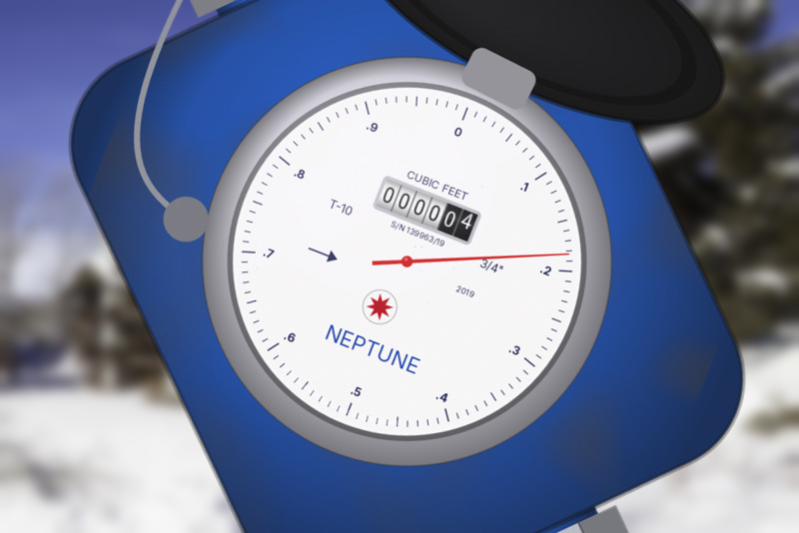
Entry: 4.18 ft³
